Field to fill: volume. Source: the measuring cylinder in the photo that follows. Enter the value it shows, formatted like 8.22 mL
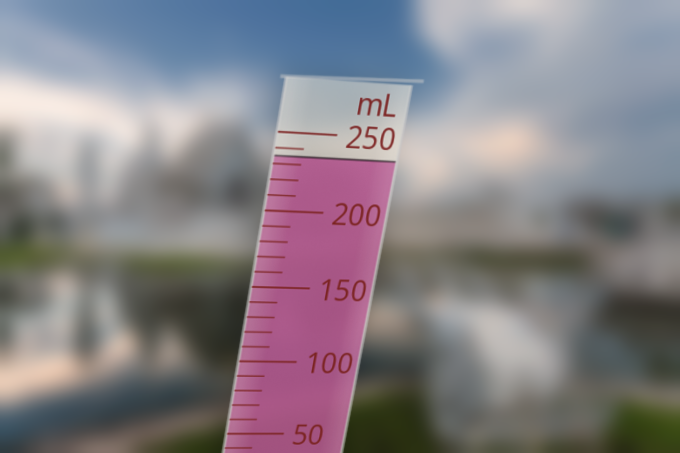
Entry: 235 mL
